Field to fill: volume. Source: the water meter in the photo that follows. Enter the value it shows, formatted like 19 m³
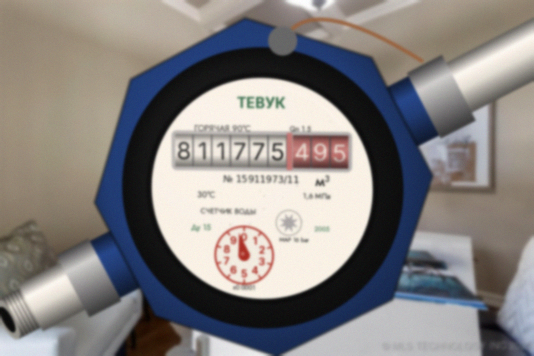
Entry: 811775.4949 m³
